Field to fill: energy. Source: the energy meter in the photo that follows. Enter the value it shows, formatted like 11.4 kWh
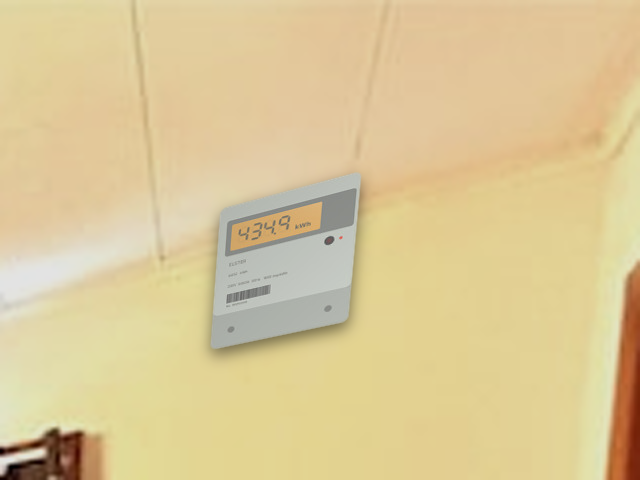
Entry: 434.9 kWh
